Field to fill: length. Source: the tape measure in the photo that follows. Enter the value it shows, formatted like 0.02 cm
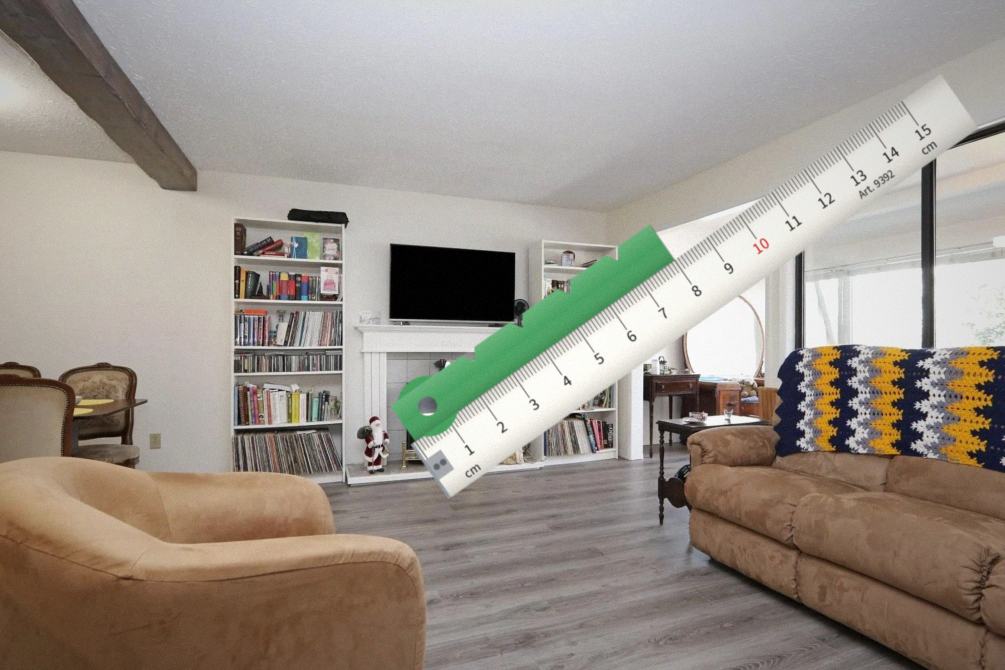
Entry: 8 cm
